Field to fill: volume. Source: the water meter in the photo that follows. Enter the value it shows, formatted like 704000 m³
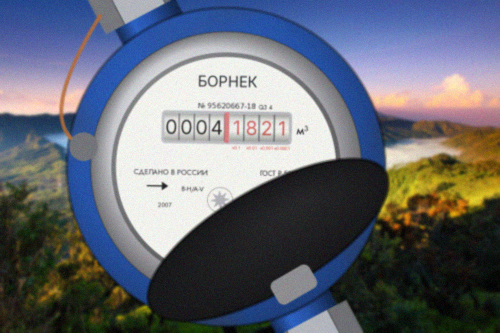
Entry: 4.1821 m³
